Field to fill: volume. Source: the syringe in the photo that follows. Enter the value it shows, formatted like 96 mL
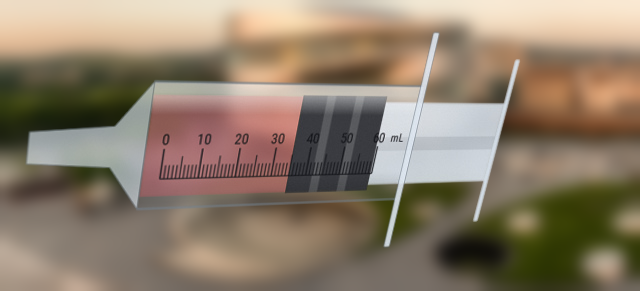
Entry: 35 mL
